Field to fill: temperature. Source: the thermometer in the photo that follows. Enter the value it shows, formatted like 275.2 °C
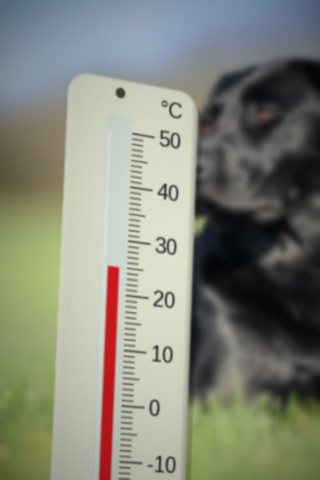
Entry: 25 °C
